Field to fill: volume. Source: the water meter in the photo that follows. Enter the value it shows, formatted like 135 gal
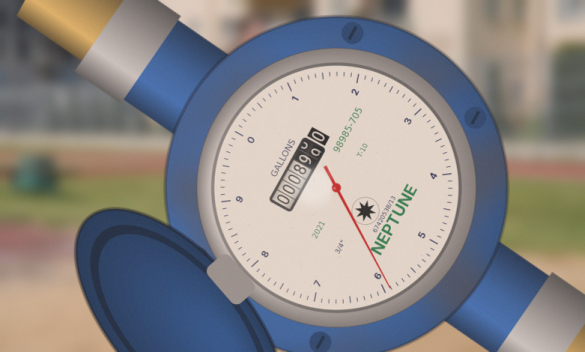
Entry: 8985.9 gal
